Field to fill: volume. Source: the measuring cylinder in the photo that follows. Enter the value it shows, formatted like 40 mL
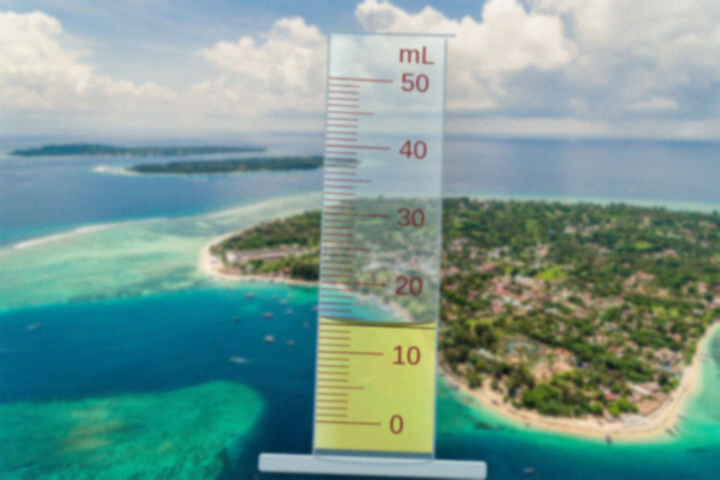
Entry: 14 mL
